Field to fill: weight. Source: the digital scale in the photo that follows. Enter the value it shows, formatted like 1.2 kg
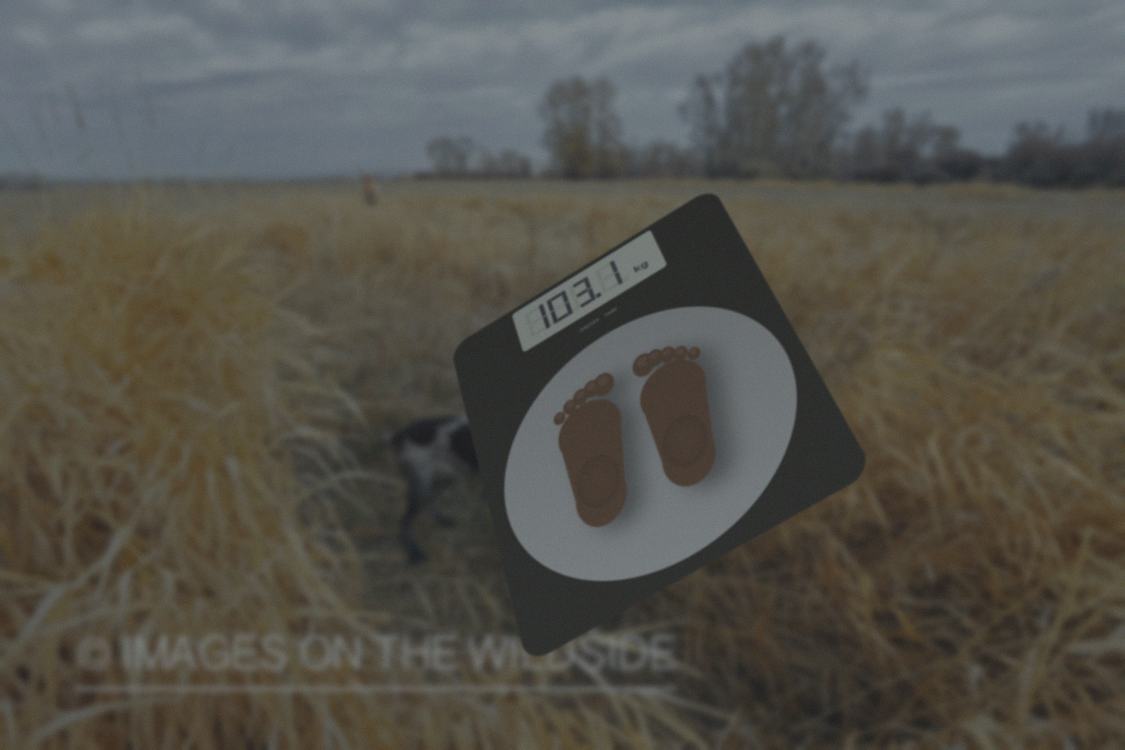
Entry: 103.1 kg
